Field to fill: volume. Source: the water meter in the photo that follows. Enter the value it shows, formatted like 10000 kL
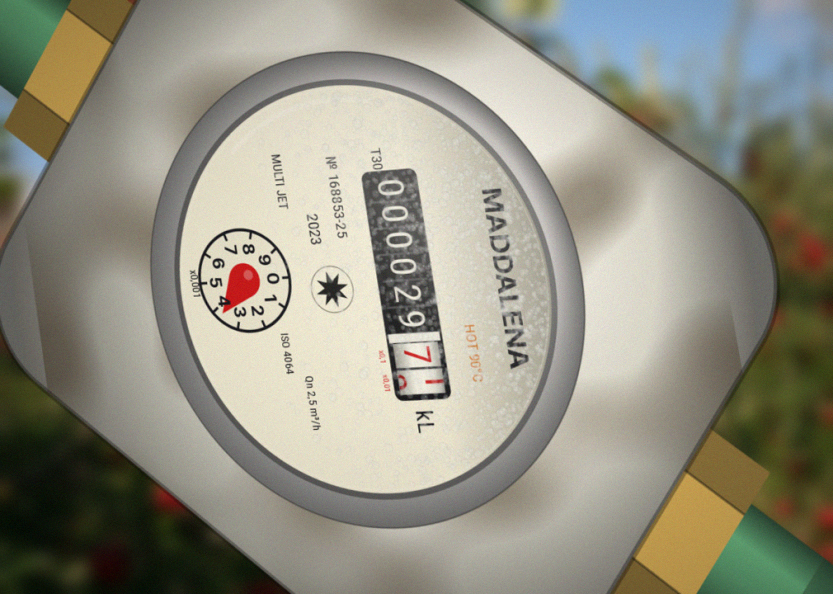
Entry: 29.713 kL
